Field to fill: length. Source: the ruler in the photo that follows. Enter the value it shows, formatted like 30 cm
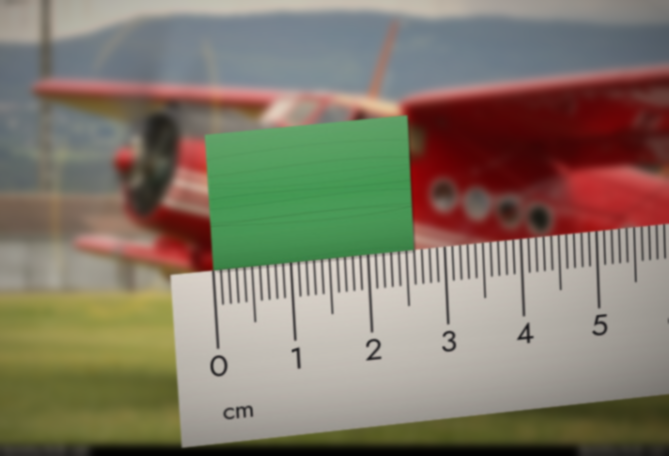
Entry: 2.6 cm
